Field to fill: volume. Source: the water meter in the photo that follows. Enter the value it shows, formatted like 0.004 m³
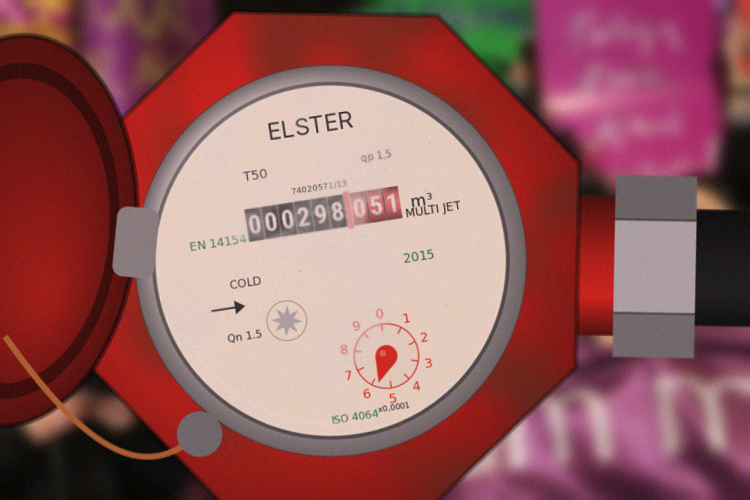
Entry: 298.0515 m³
